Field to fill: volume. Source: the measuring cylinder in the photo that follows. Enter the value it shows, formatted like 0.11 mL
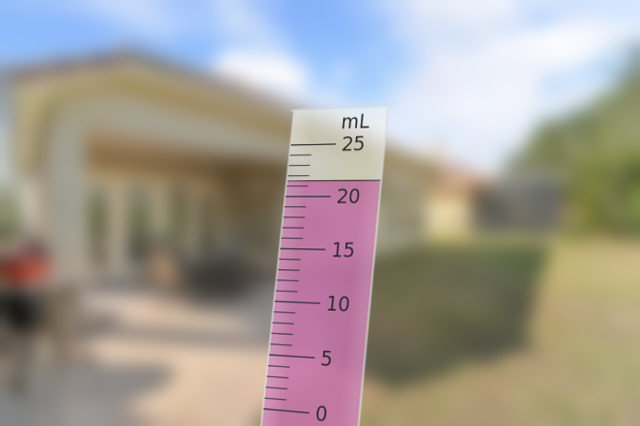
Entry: 21.5 mL
